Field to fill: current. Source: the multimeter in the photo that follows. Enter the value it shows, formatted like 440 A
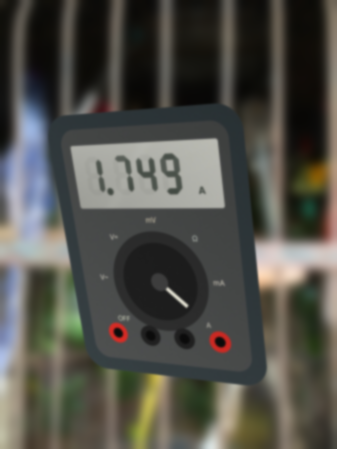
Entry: 1.749 A
